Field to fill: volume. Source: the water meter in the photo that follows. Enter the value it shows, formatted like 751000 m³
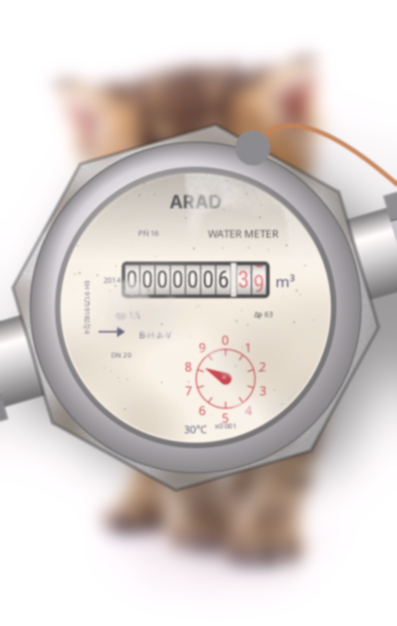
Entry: 6.388 m³
